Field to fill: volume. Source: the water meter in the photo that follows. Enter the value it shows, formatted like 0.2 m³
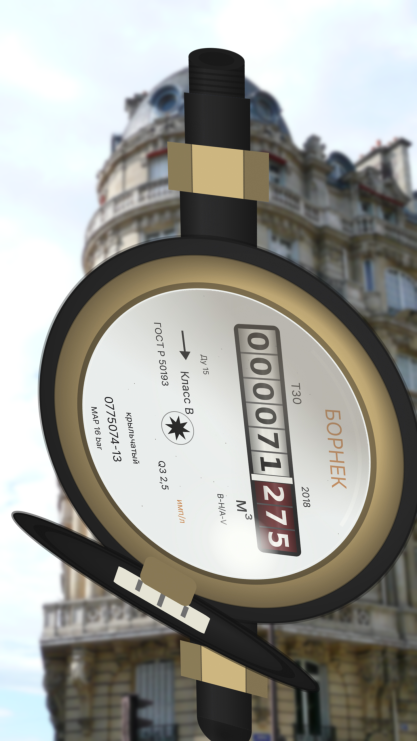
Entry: 71.275 m³
